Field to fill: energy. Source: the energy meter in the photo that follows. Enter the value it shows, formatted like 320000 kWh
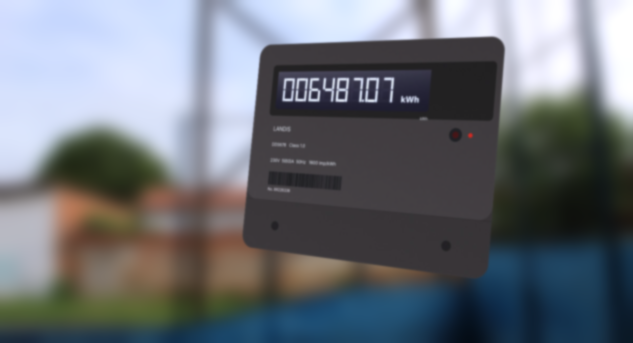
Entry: 6487.07 kWh
